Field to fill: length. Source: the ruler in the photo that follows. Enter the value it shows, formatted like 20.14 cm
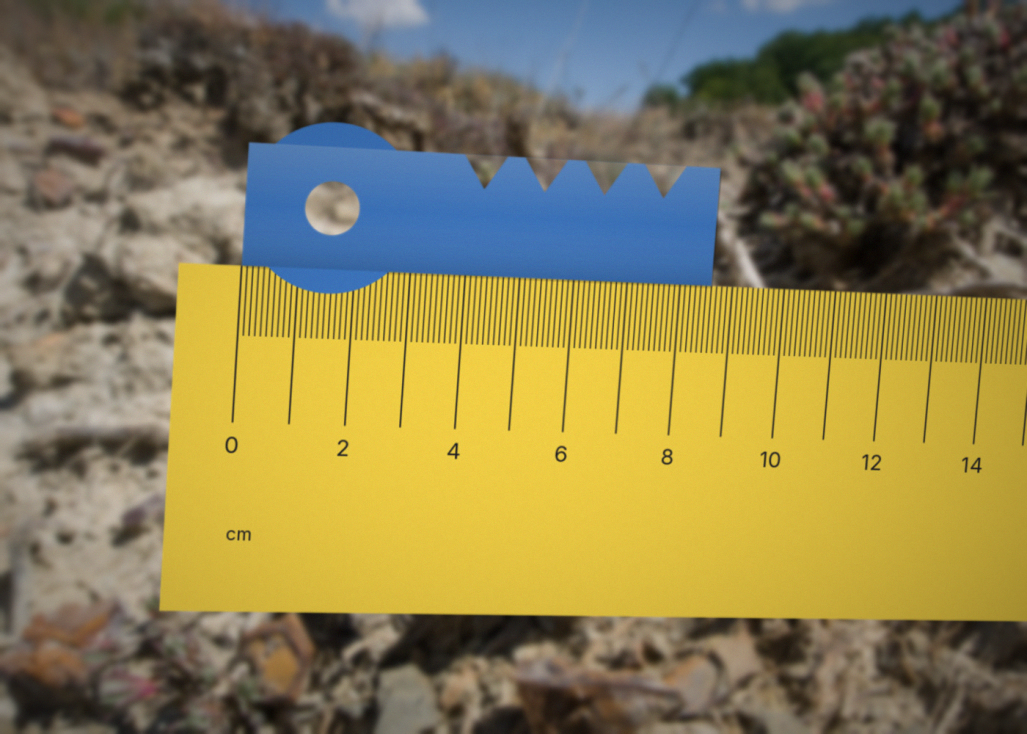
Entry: 8.6 cm
